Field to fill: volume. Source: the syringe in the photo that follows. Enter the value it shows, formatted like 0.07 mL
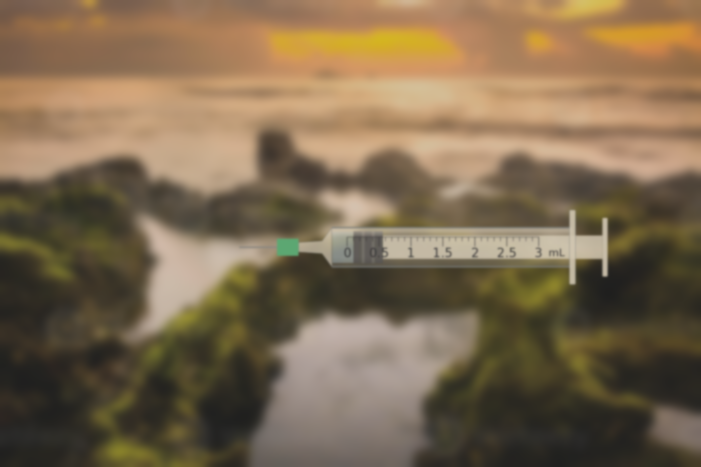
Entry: 0.1 mL
